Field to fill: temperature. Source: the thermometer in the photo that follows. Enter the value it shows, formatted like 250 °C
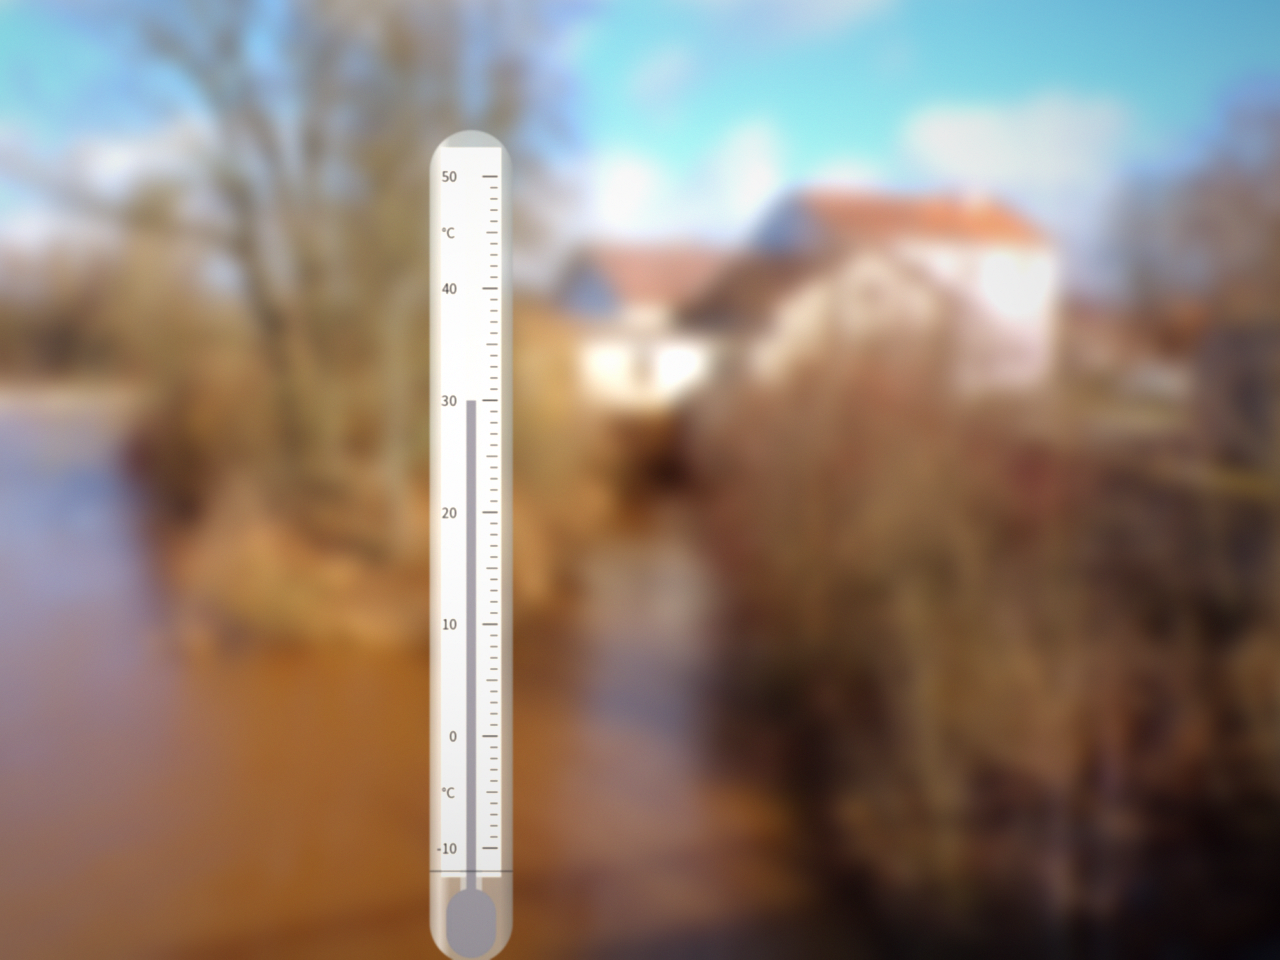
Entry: 30 °C
